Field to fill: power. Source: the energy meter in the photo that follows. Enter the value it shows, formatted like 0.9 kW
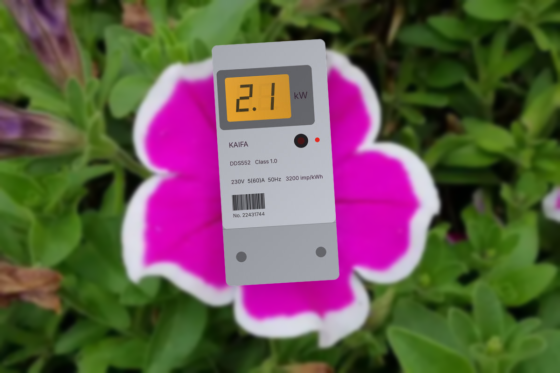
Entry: 2.1 kW
